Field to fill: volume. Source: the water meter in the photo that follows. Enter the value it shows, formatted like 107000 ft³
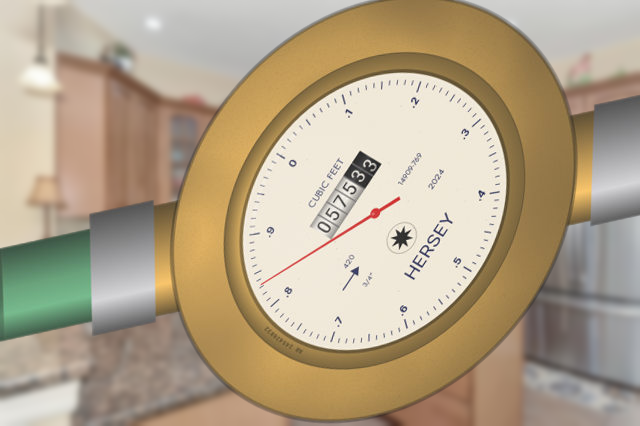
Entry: 57532.83 ft³
